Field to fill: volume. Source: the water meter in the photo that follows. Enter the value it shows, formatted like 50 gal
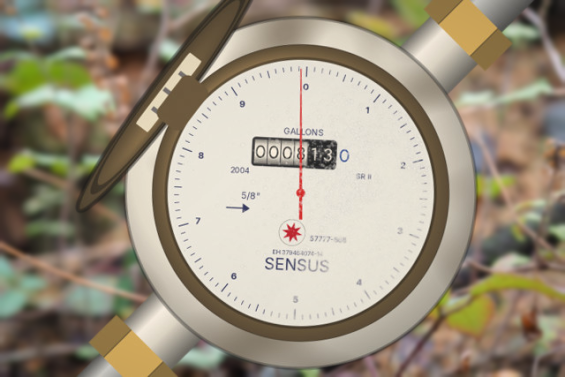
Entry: 8129.9 gal
